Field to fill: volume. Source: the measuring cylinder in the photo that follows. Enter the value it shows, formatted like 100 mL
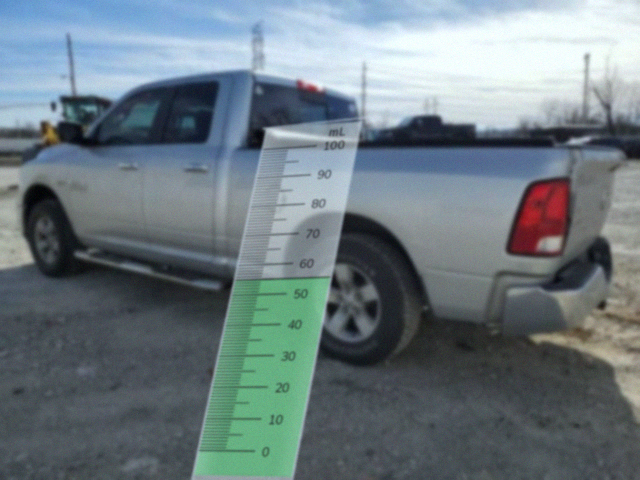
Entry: 55 mL
